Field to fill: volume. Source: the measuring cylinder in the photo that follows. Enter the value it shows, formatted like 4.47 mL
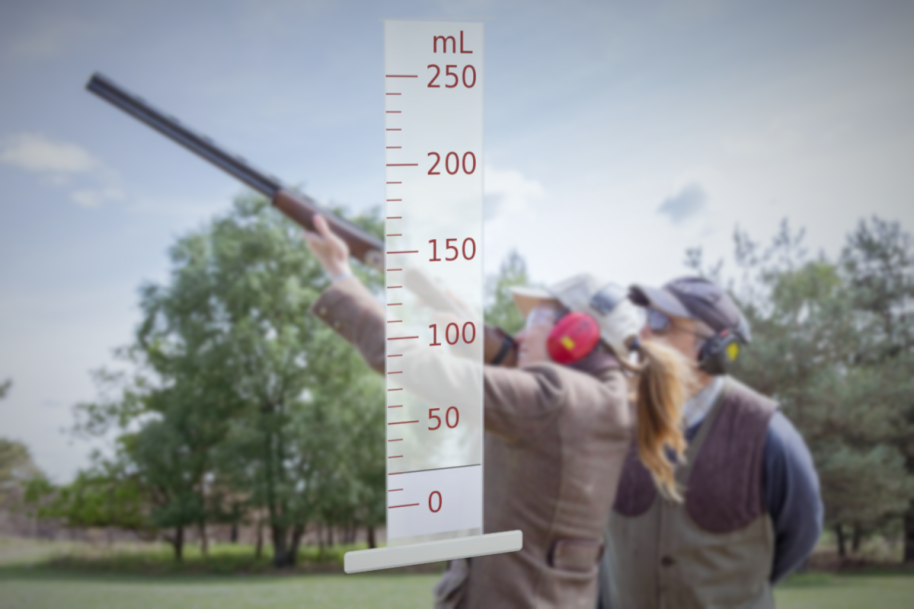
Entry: 20 mL
